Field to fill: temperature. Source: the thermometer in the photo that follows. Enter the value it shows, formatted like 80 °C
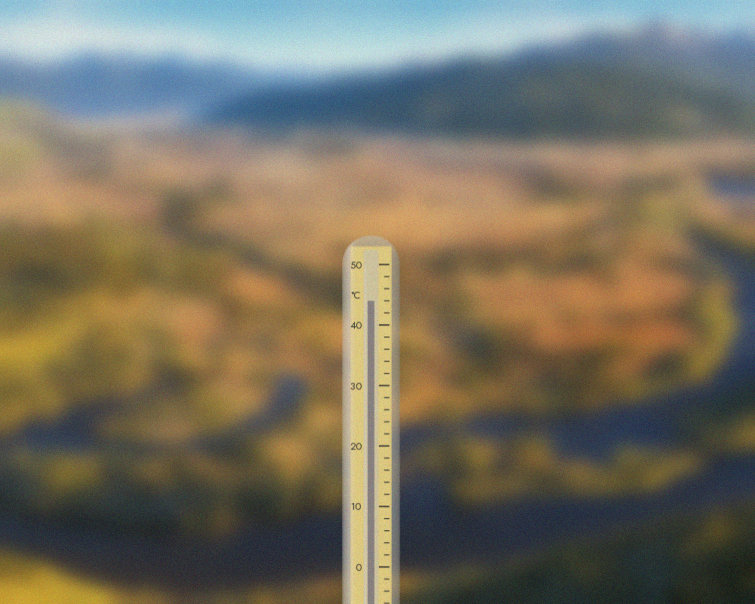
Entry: 44 °C
